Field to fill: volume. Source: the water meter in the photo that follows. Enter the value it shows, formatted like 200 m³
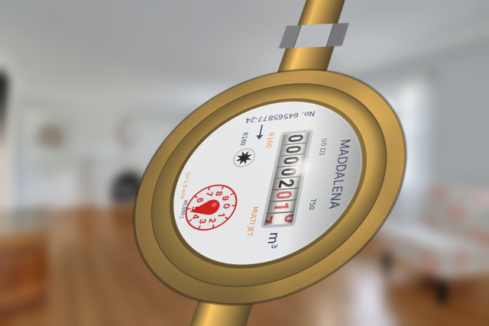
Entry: 2.0164 m³
